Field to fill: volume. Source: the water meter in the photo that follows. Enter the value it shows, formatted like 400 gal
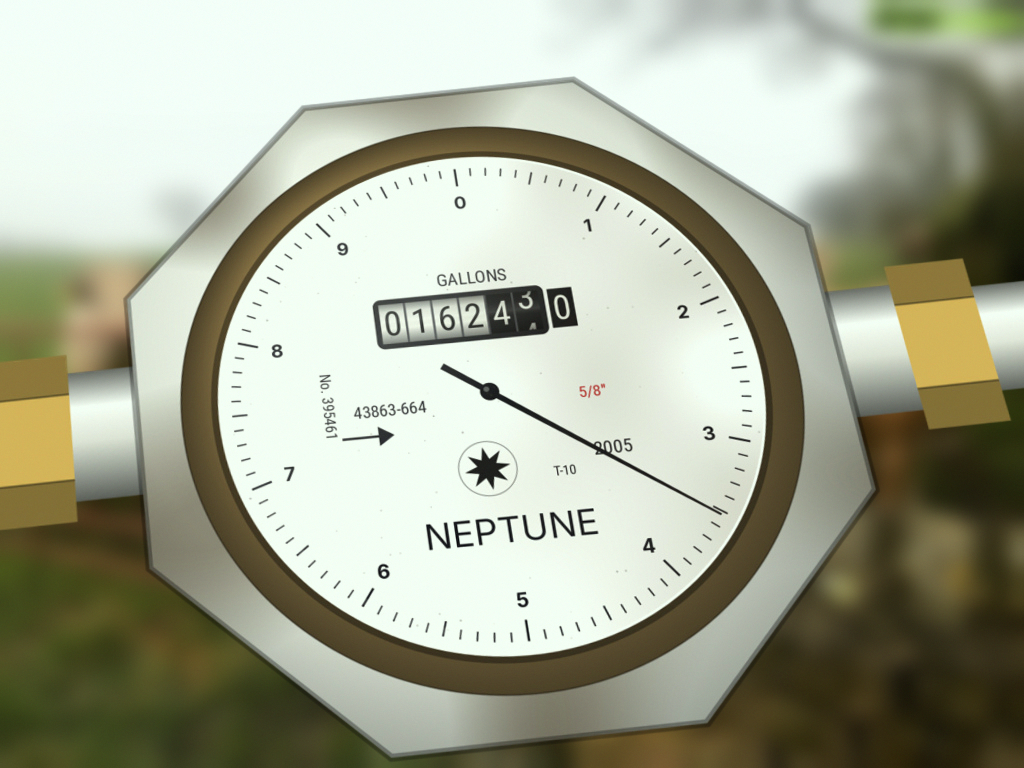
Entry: 162433.5 gal
